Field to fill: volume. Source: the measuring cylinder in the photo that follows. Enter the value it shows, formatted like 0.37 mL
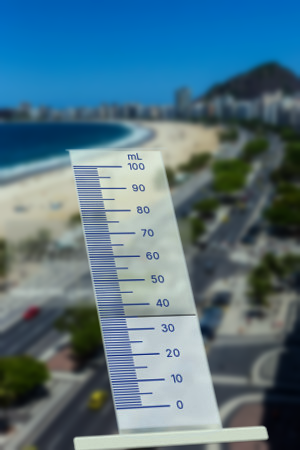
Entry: 35 mL
